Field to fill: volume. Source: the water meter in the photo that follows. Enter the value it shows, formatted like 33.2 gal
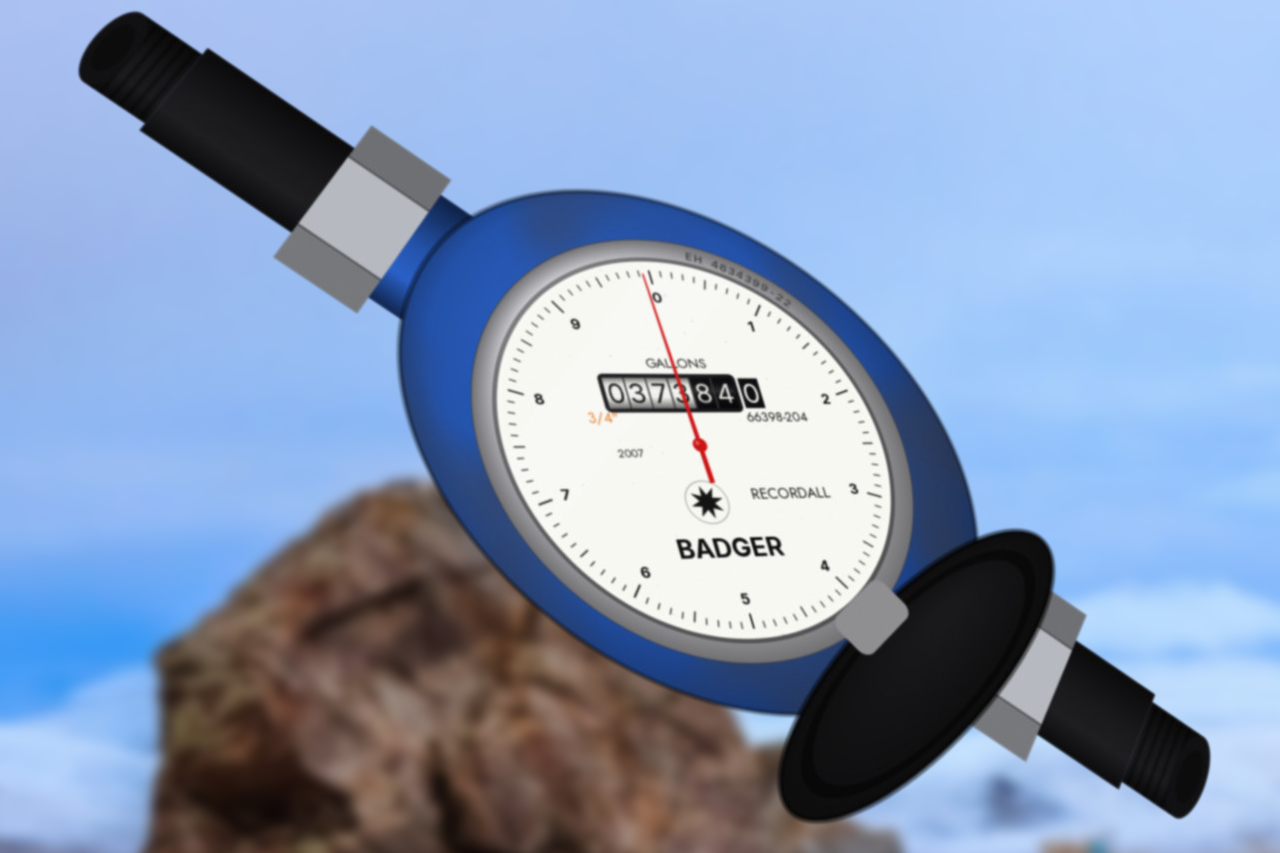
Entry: 373839.9 gal
